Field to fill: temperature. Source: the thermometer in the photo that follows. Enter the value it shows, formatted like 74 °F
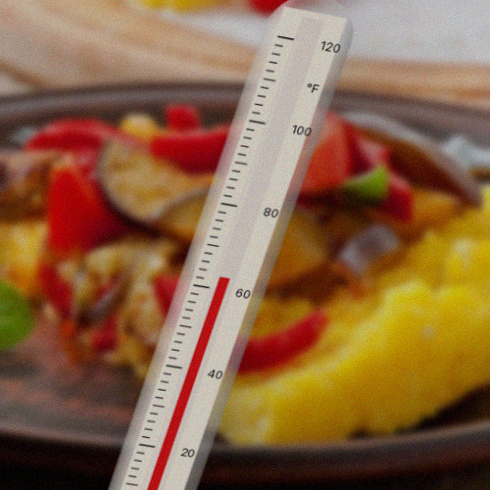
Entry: 63 °F
